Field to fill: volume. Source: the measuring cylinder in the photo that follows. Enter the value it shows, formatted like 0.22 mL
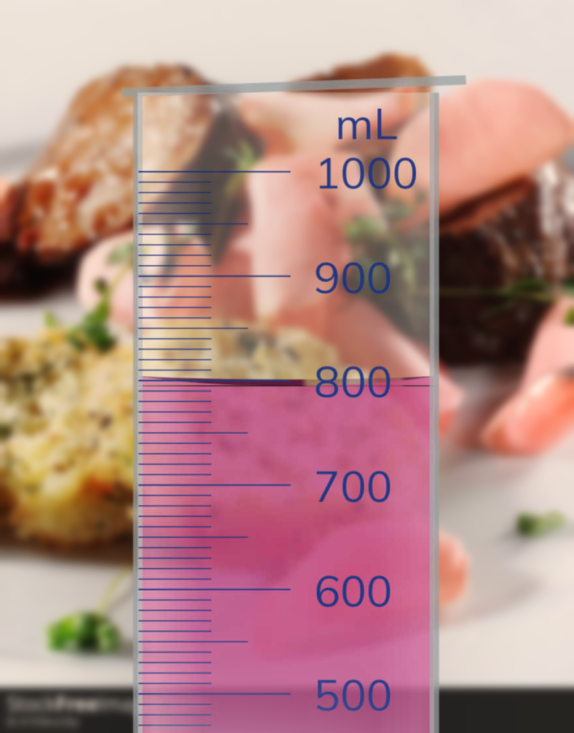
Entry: 795 mL
